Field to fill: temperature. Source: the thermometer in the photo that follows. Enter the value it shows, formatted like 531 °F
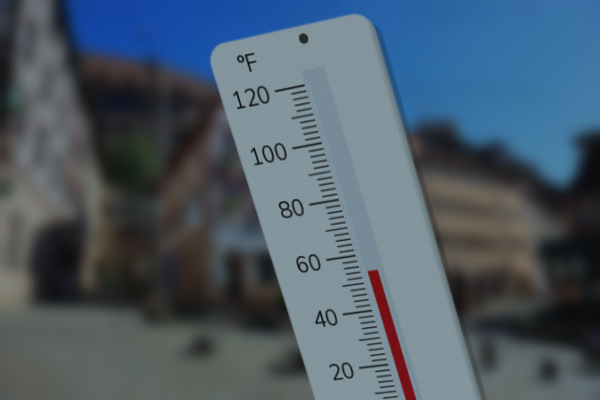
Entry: 54 °F
